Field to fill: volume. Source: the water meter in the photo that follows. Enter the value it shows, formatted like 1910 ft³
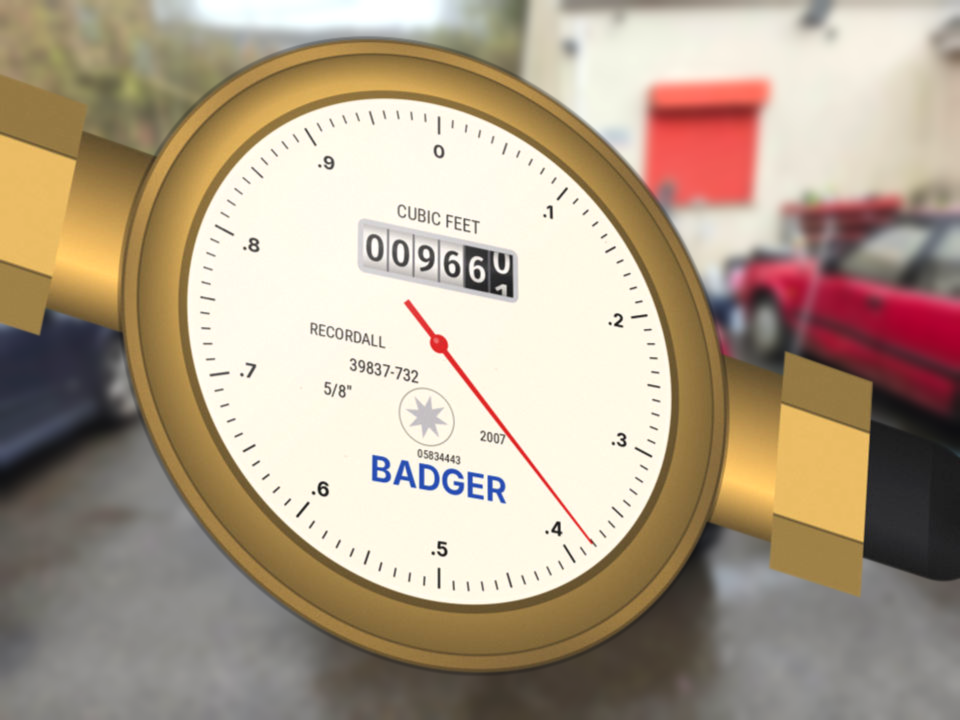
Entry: 9660.38 ft³
